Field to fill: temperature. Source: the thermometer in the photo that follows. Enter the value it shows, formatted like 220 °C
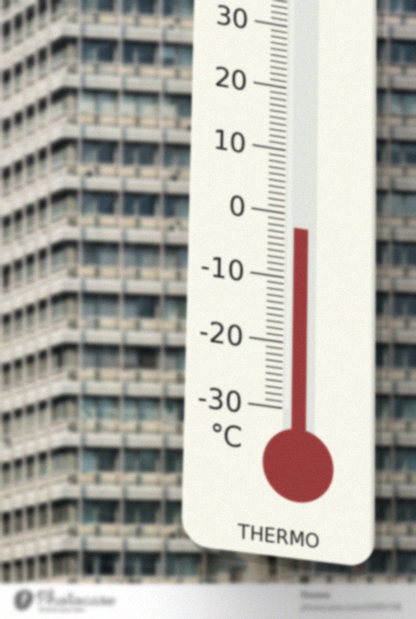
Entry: -2 °C
